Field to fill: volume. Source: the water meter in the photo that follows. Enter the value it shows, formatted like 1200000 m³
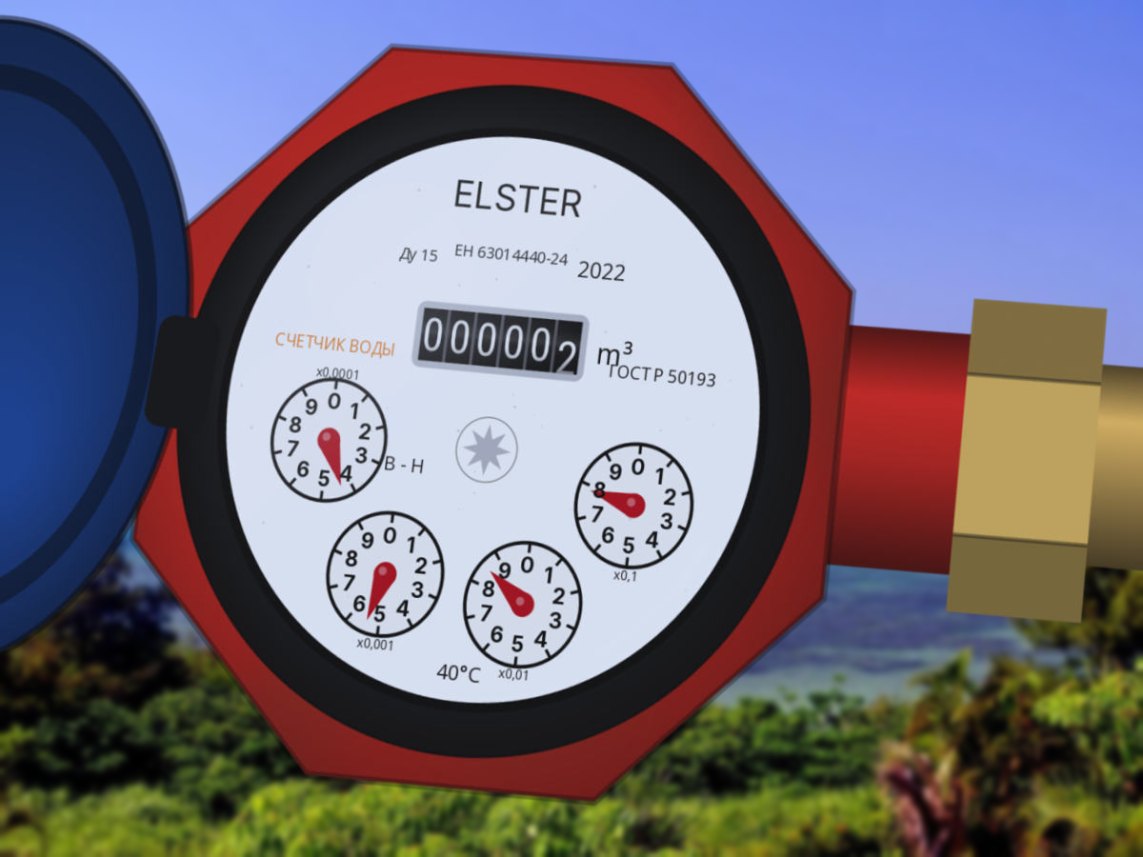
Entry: 1.7854 m³
